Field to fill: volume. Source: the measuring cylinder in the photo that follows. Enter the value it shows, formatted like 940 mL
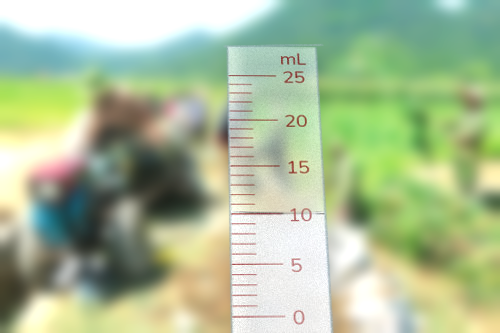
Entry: 10 mL
